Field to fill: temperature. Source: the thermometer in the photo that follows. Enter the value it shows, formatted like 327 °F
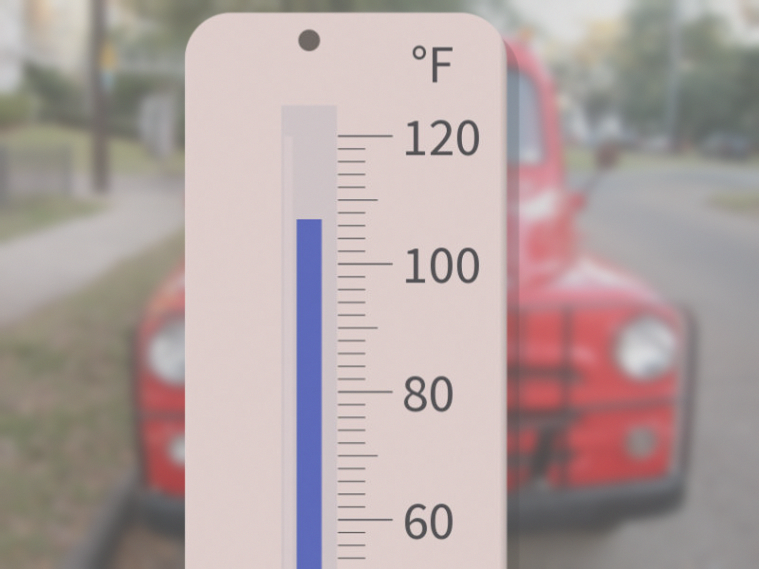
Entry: 107 °F
